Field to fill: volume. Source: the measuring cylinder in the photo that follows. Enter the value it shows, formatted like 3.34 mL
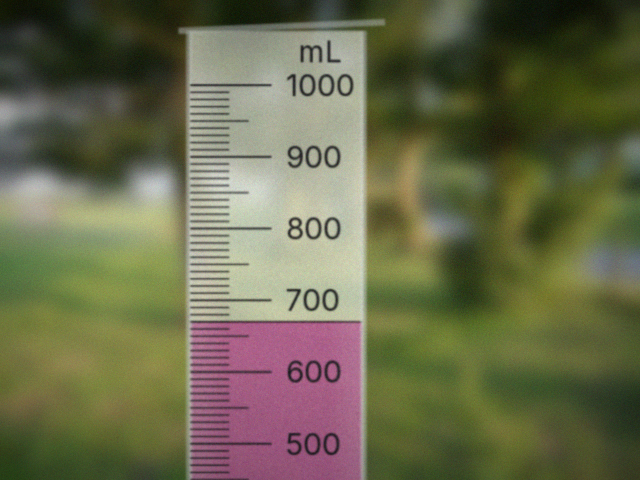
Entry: 670 mL
